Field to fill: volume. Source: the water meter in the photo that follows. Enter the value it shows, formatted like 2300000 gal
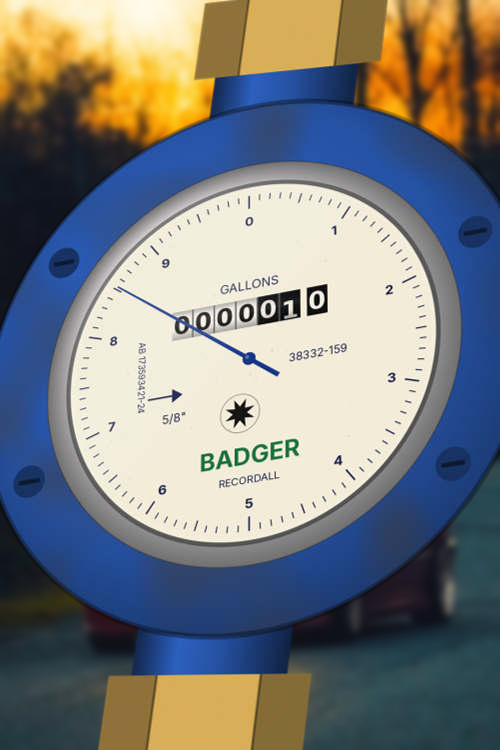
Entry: 8.5 gal
